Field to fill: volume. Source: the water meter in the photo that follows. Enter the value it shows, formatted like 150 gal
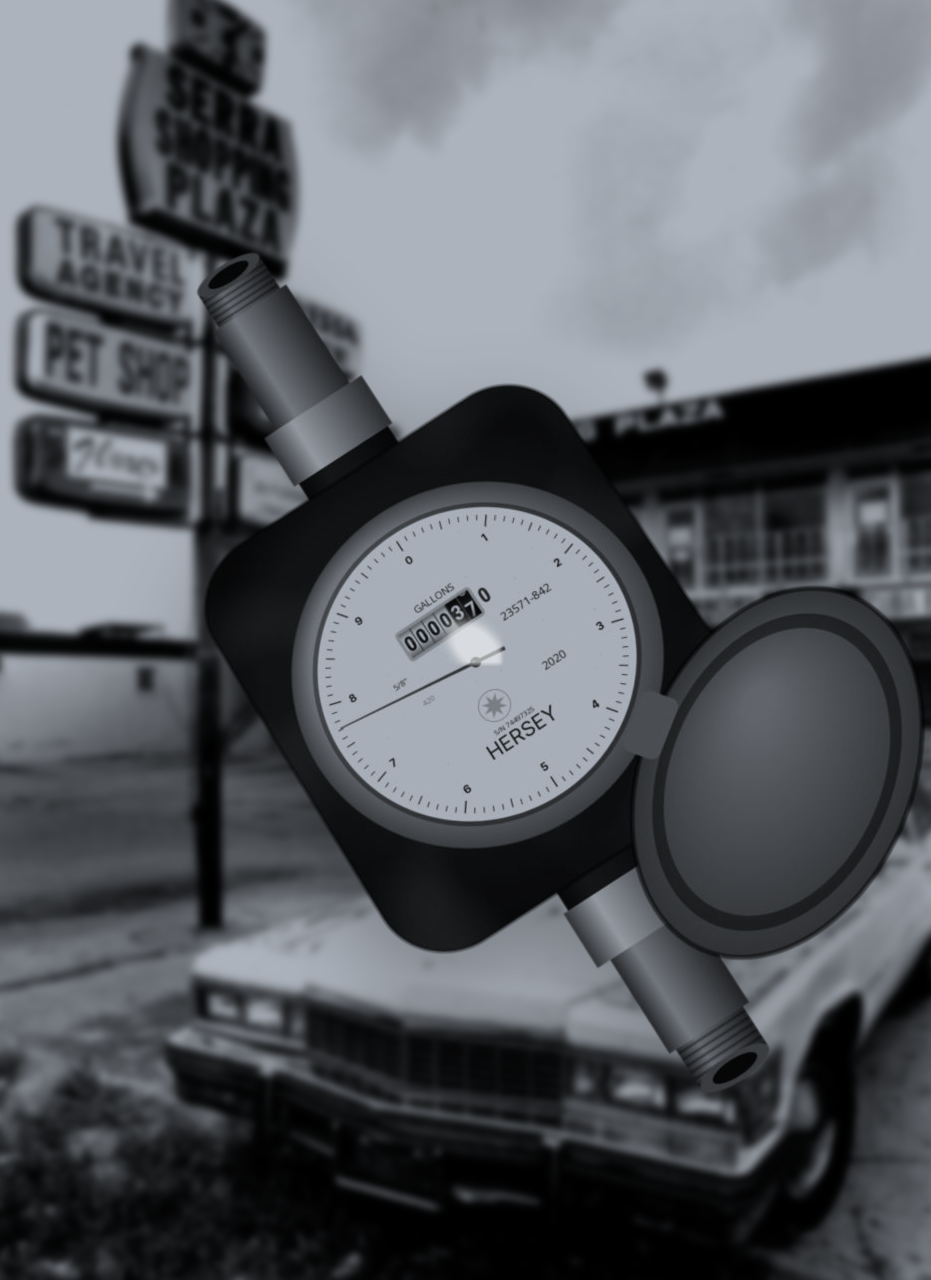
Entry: 367.7 gal
